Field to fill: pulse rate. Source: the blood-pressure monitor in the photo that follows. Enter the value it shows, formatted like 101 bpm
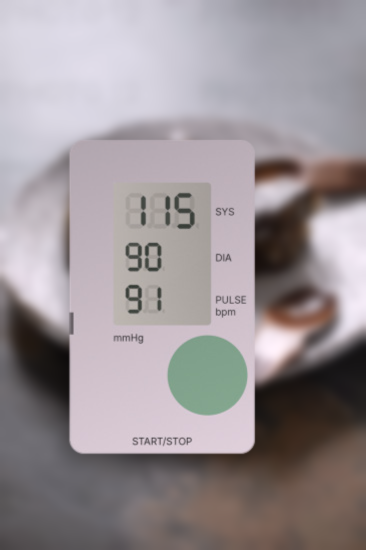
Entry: 91 bpm
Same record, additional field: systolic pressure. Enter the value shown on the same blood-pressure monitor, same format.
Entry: 115 mmHg
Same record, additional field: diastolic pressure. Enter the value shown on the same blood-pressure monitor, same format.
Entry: 90 mmHg
